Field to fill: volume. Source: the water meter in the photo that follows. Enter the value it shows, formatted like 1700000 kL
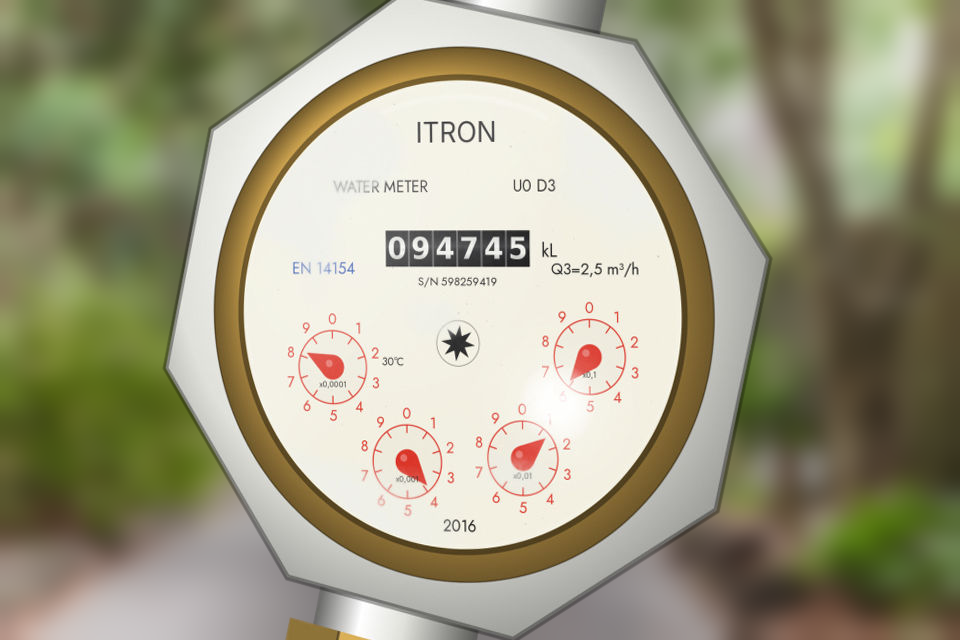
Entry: 94745.6138 kL
